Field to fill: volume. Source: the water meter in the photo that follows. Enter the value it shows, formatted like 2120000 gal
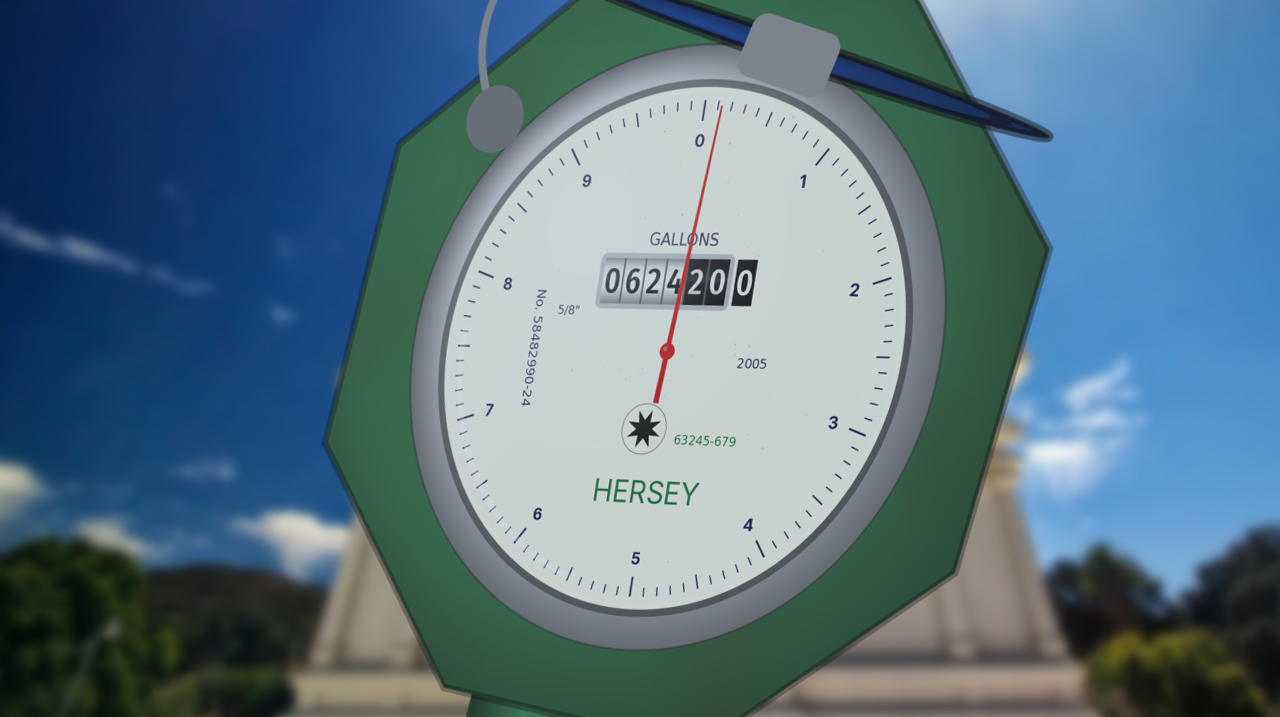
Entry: 624200.1 gal
